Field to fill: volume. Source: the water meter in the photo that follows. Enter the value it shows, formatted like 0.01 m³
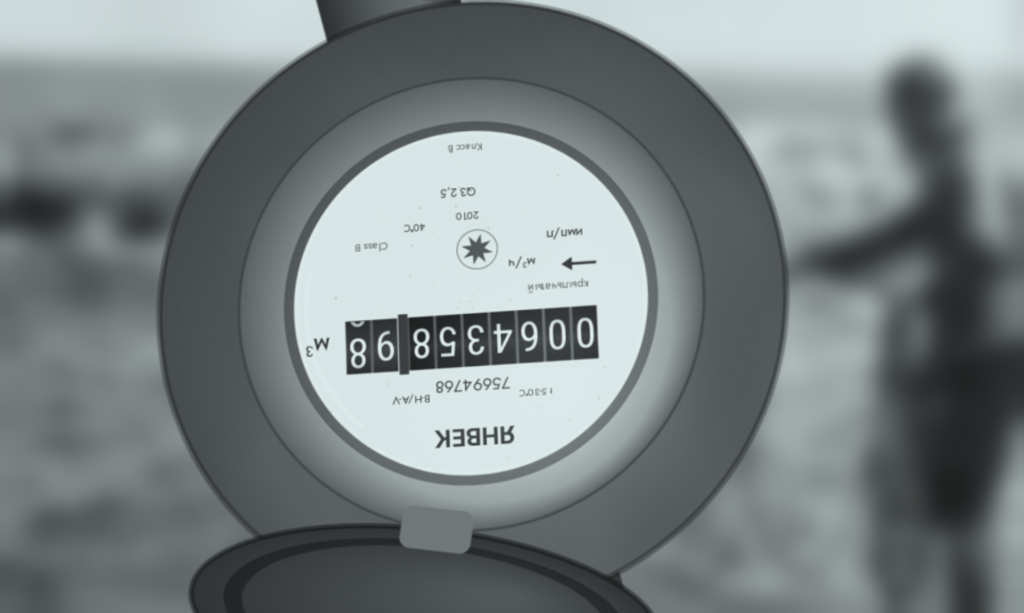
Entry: 64358.98 m³
